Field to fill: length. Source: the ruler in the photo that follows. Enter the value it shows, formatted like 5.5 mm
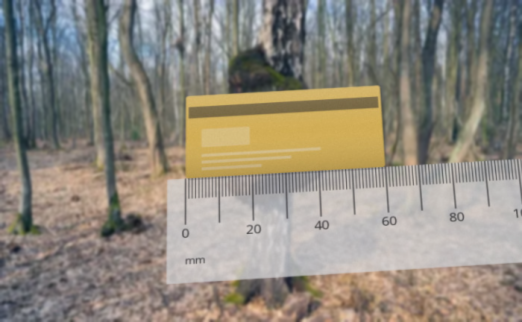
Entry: 60 mm
